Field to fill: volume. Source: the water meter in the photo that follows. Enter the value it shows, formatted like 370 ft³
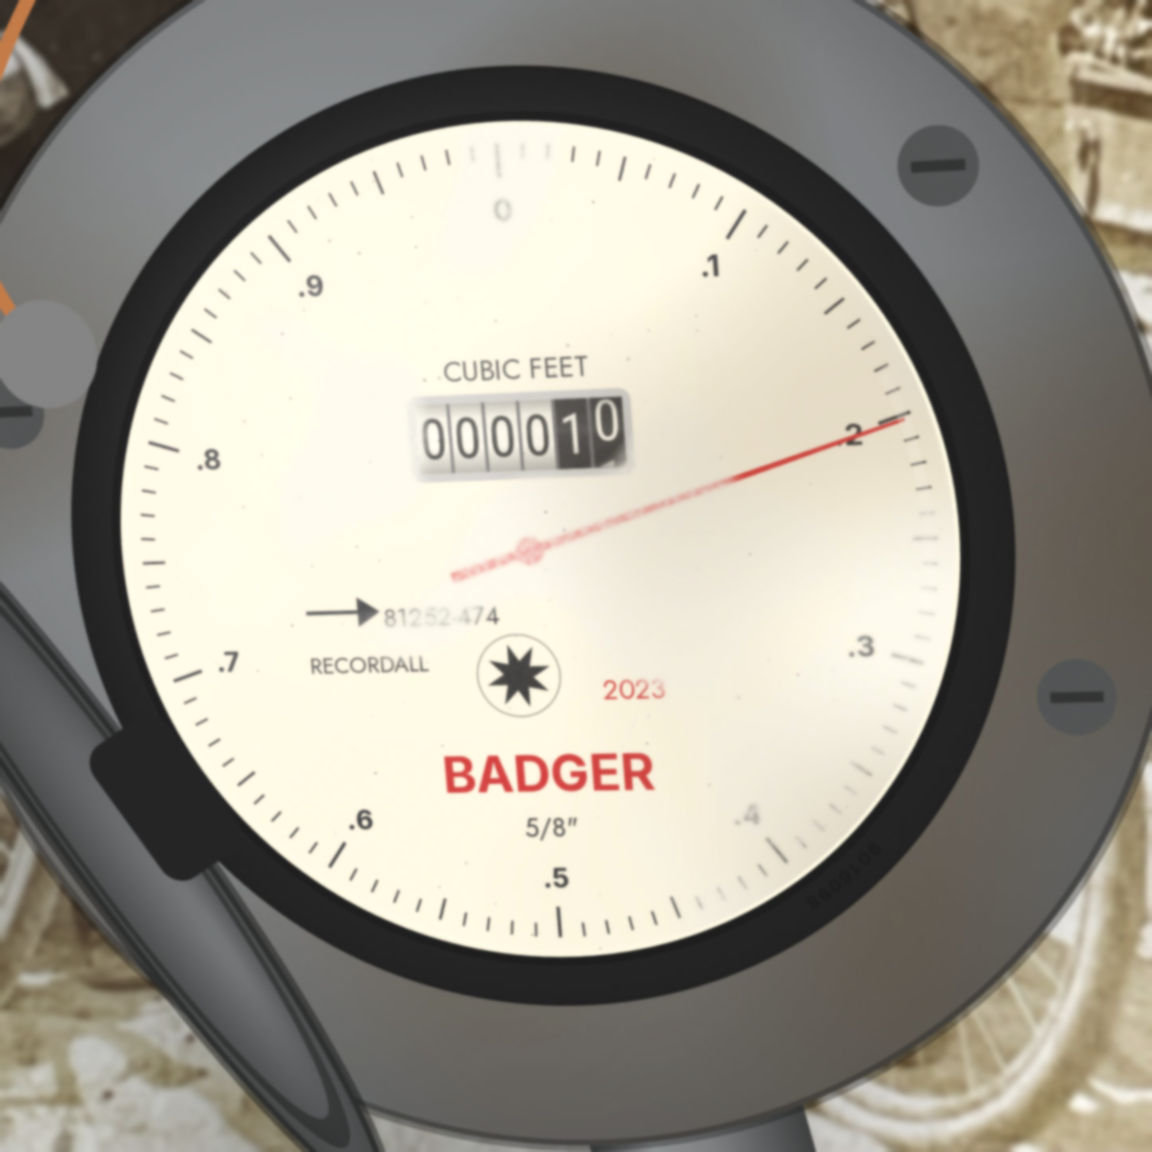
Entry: 10.20 ft³
